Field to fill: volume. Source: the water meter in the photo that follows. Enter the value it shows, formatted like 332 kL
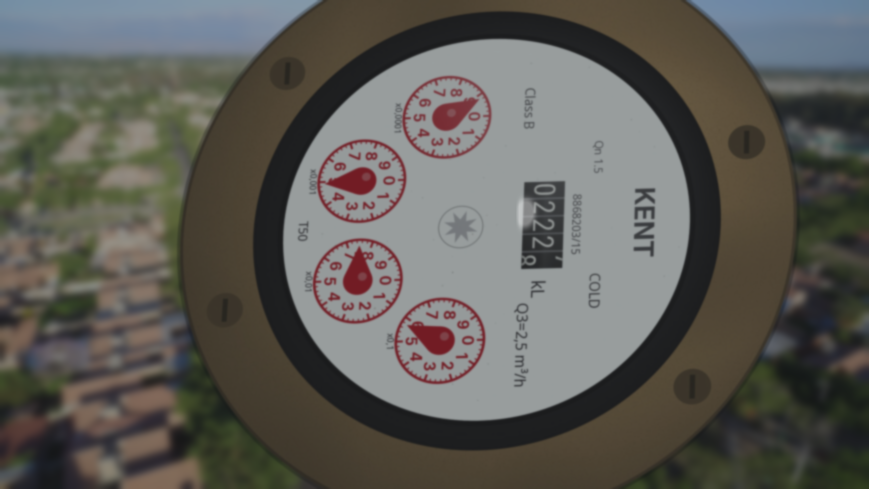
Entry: 2227.5749 kL
